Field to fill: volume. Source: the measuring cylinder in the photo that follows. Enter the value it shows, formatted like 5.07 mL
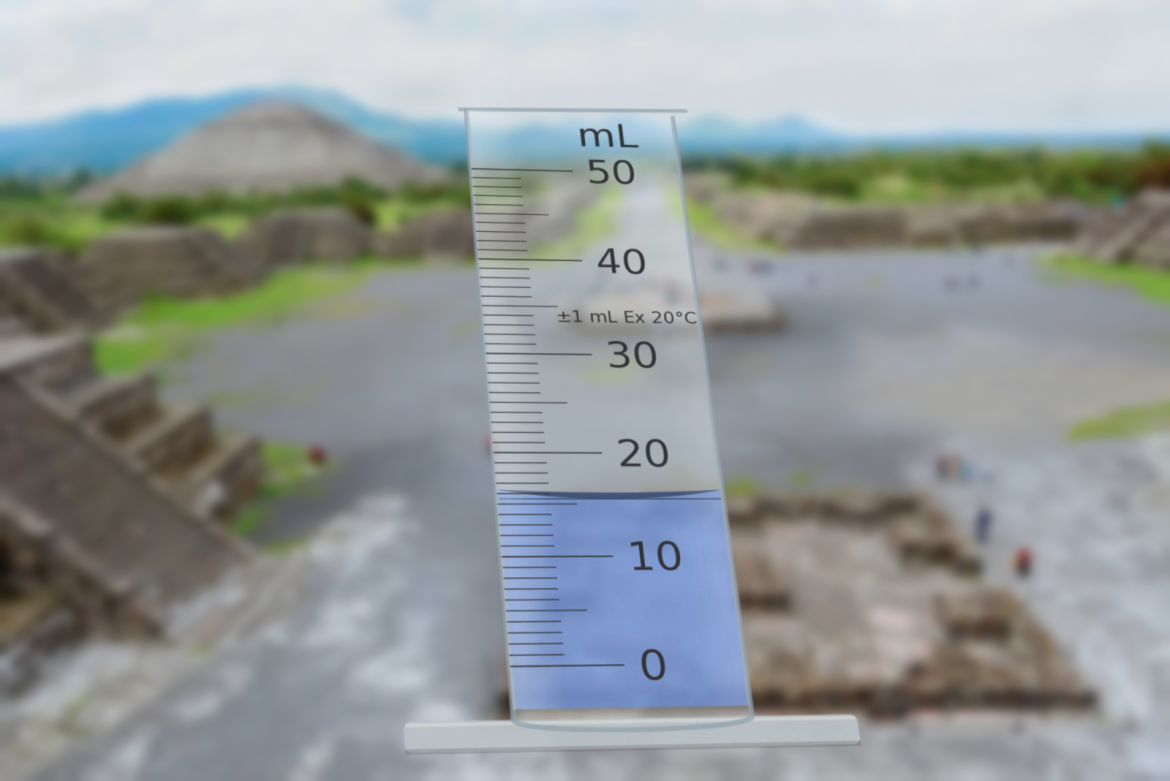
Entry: 15.5 mL
